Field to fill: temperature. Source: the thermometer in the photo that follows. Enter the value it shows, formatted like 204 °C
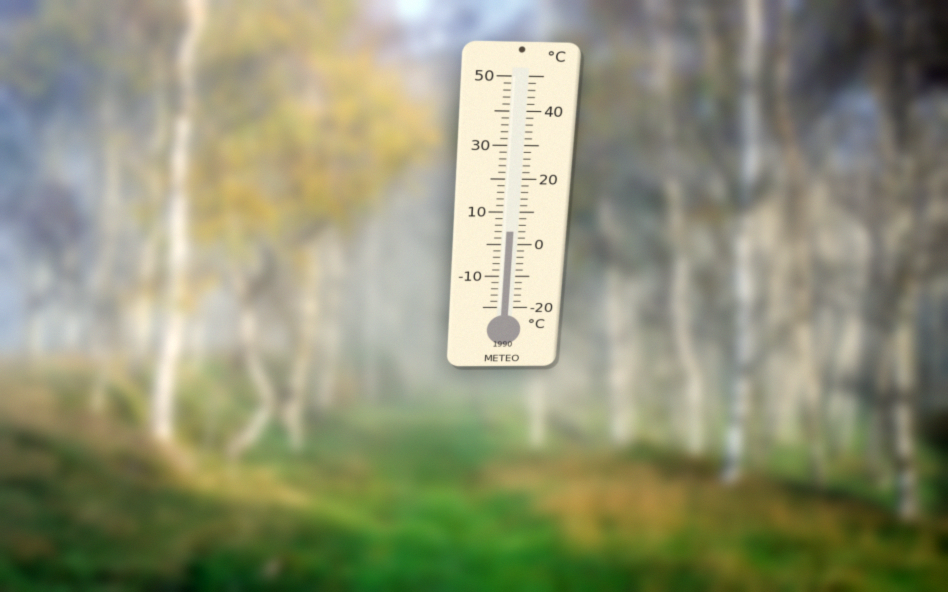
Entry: 4 °C
